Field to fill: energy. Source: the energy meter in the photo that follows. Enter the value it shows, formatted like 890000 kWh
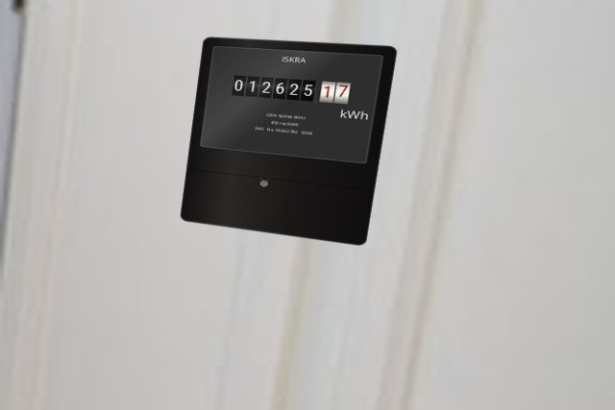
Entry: 12625.17 kWh
